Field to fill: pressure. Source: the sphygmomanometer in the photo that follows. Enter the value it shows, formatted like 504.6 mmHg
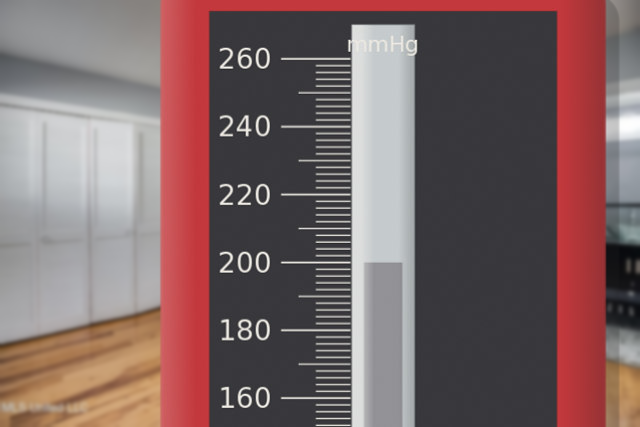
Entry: 200 mmHg
